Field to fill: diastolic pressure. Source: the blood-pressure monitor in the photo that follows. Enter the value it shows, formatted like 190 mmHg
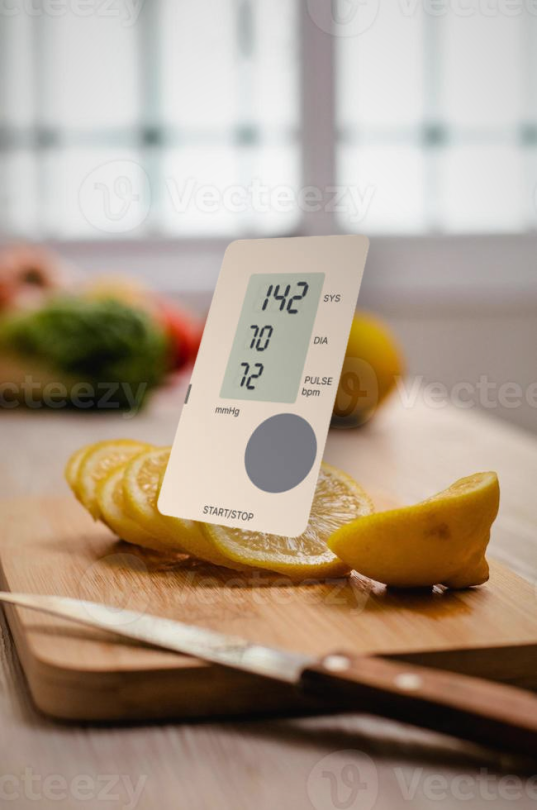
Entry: 70 mmHg
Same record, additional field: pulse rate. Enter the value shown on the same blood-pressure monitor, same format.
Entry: 72 bpm
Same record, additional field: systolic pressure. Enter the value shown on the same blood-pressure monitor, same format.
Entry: 142 mmHg
